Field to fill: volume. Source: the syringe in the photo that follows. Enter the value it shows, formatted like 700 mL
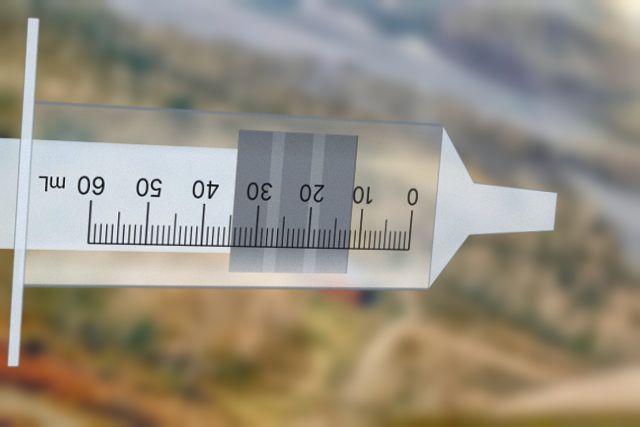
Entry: 12 mL
